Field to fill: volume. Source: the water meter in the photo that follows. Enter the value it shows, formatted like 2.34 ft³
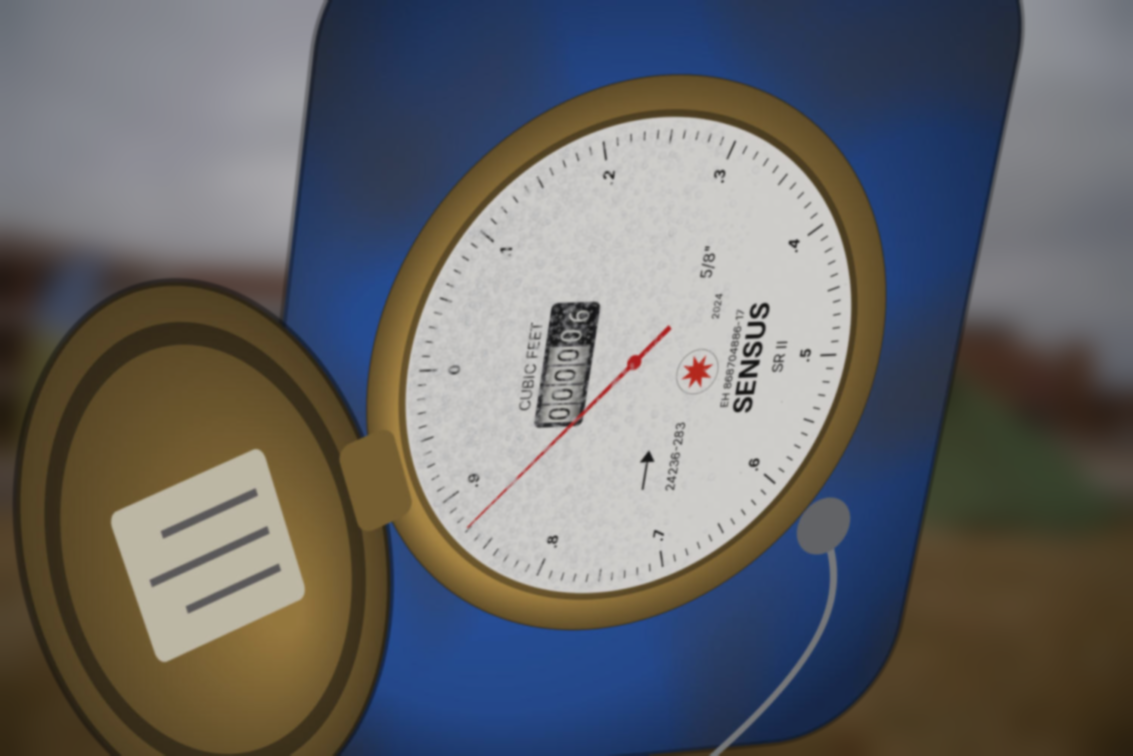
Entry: 5.87 ft³
